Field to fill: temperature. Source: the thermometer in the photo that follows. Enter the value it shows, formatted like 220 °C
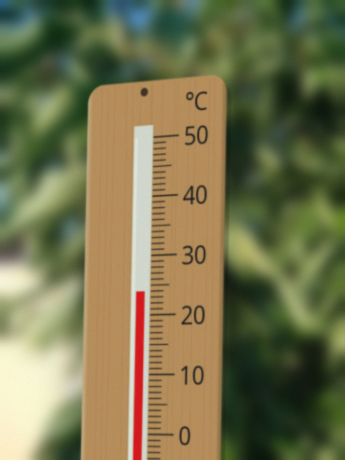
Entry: 24 °C
